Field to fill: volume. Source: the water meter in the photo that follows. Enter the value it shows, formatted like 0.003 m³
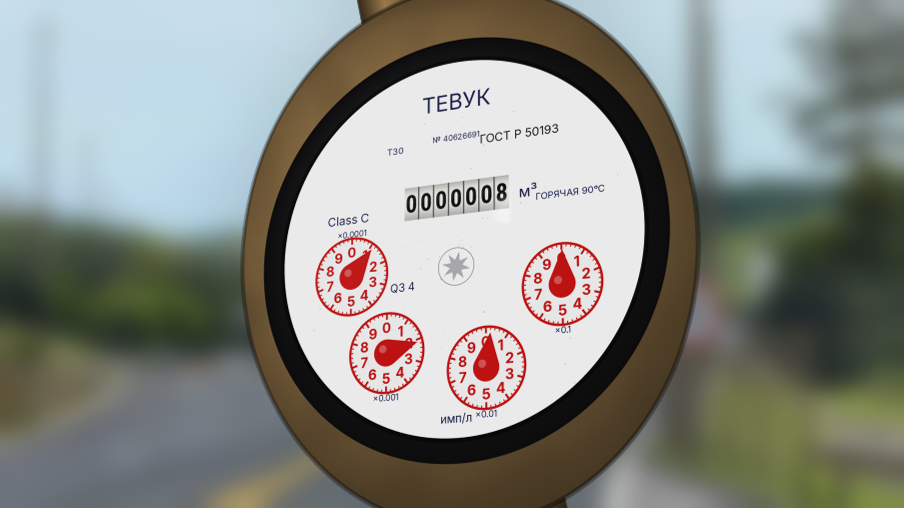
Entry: 8.0021 m³
